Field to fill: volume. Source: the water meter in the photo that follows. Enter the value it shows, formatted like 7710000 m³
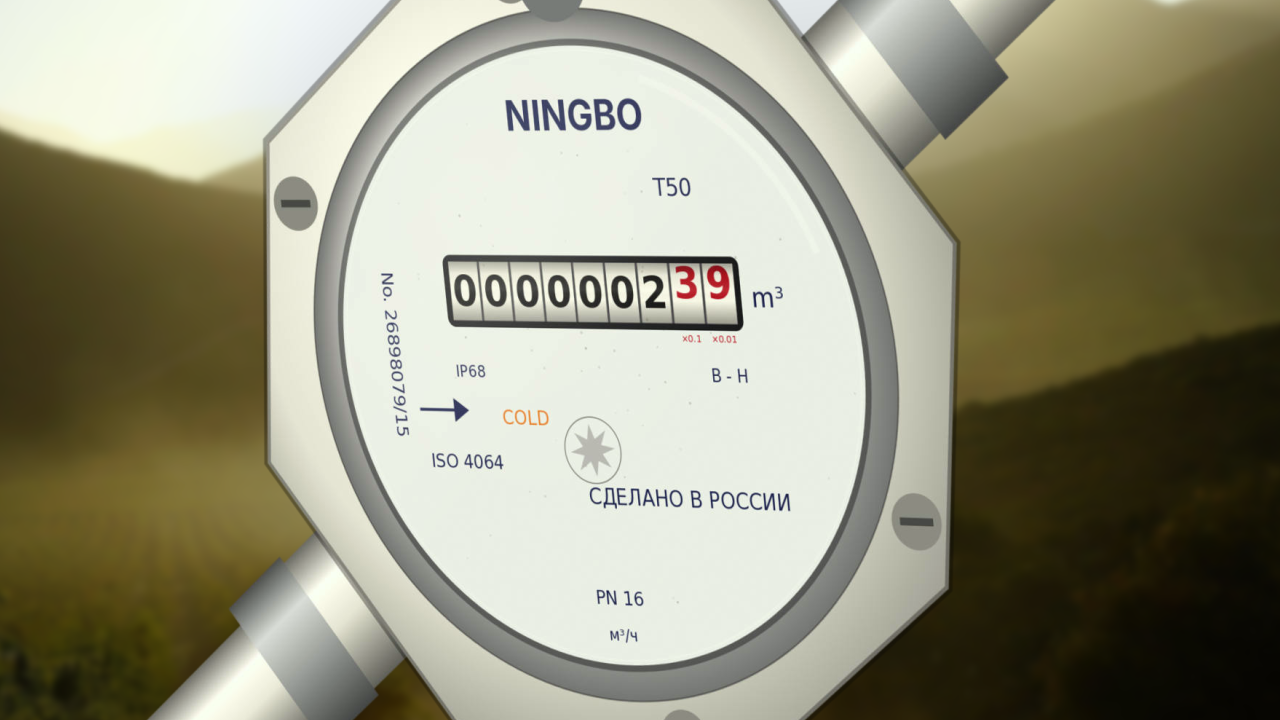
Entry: 2.39 m³
